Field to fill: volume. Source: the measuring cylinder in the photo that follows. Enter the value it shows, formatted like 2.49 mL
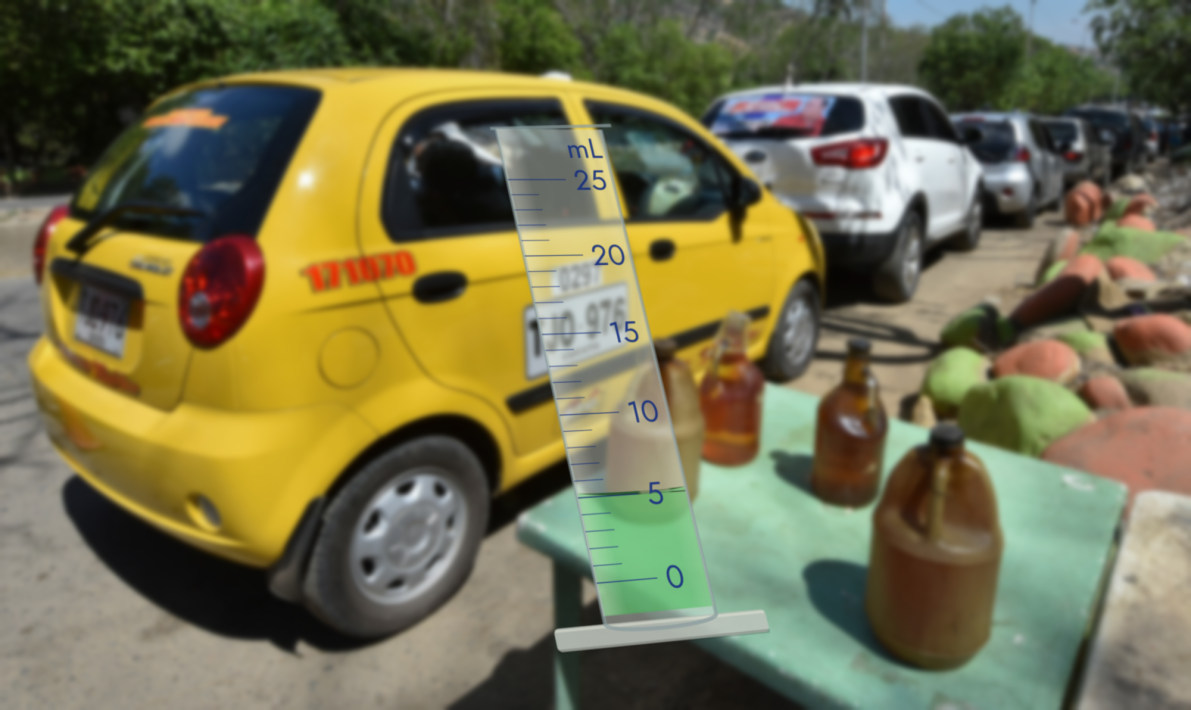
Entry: 5 mL
